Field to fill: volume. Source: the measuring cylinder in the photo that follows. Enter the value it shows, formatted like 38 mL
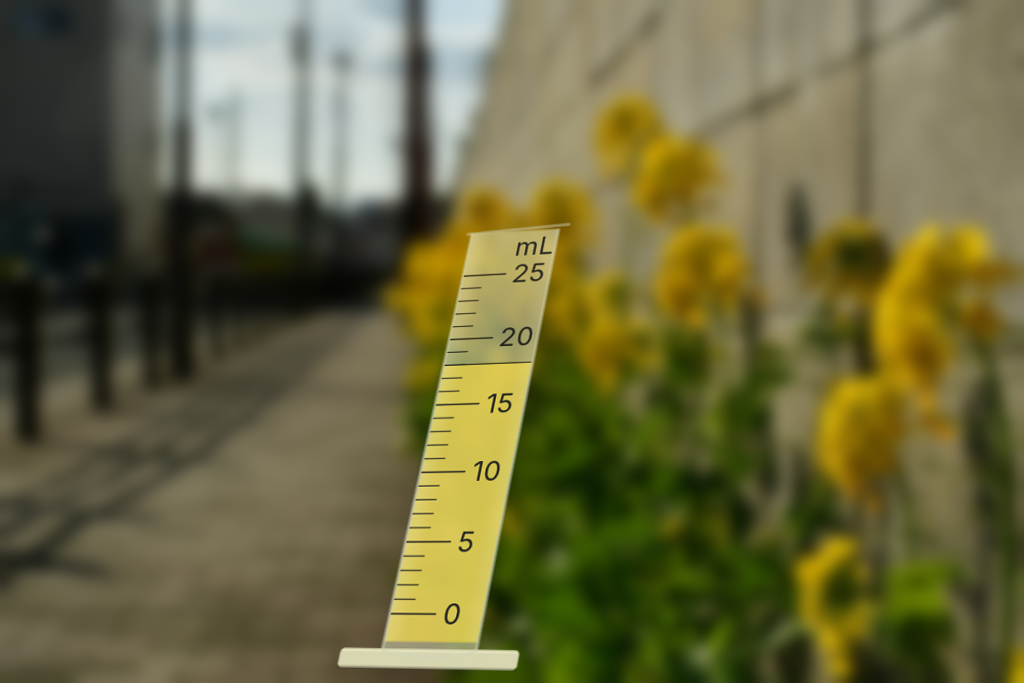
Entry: 18 mL
